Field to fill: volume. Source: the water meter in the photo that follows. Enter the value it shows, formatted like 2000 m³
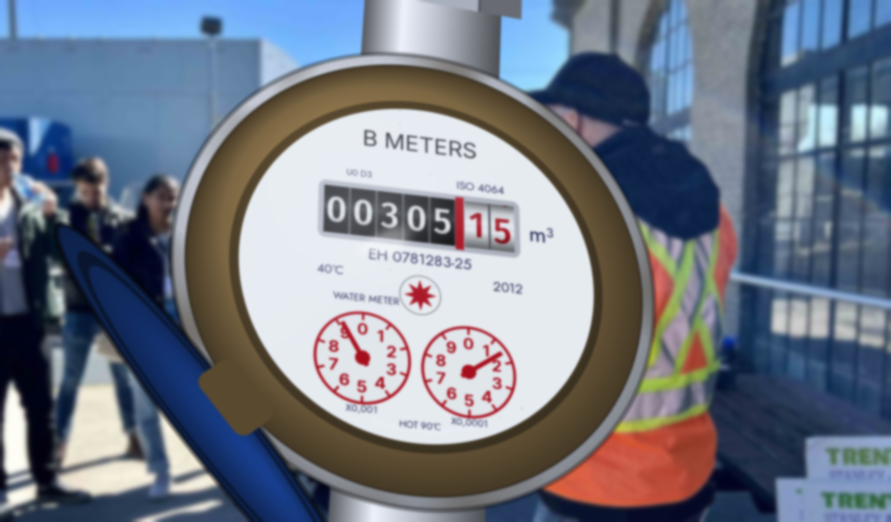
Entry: 305.1491 m³
